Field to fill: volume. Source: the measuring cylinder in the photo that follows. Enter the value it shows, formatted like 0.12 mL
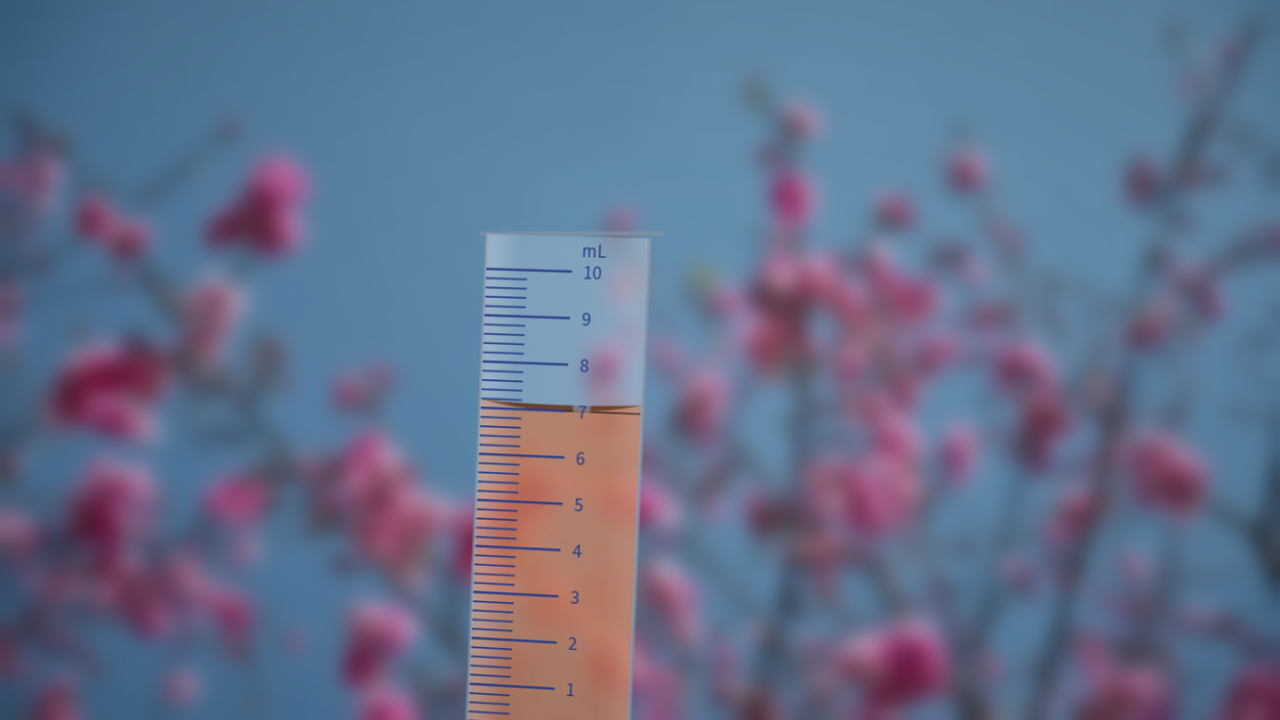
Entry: 7 mL
